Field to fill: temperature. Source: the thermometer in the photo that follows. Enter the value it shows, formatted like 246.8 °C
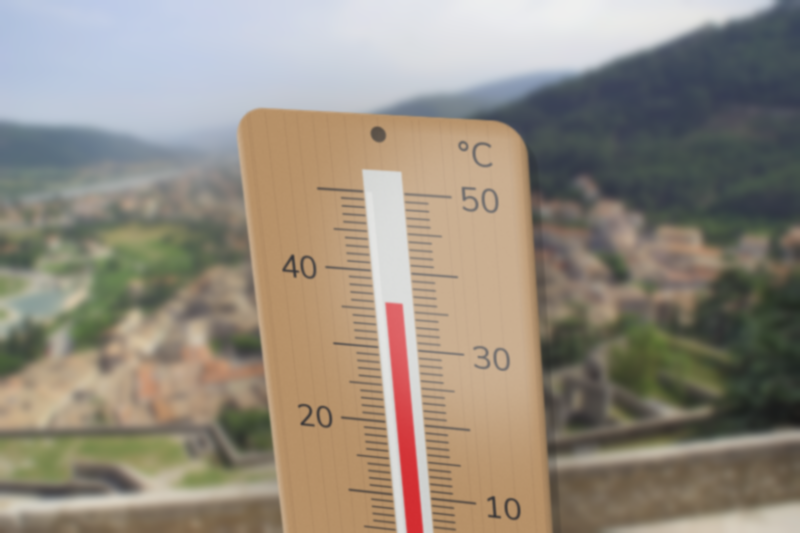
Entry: 36 °C
